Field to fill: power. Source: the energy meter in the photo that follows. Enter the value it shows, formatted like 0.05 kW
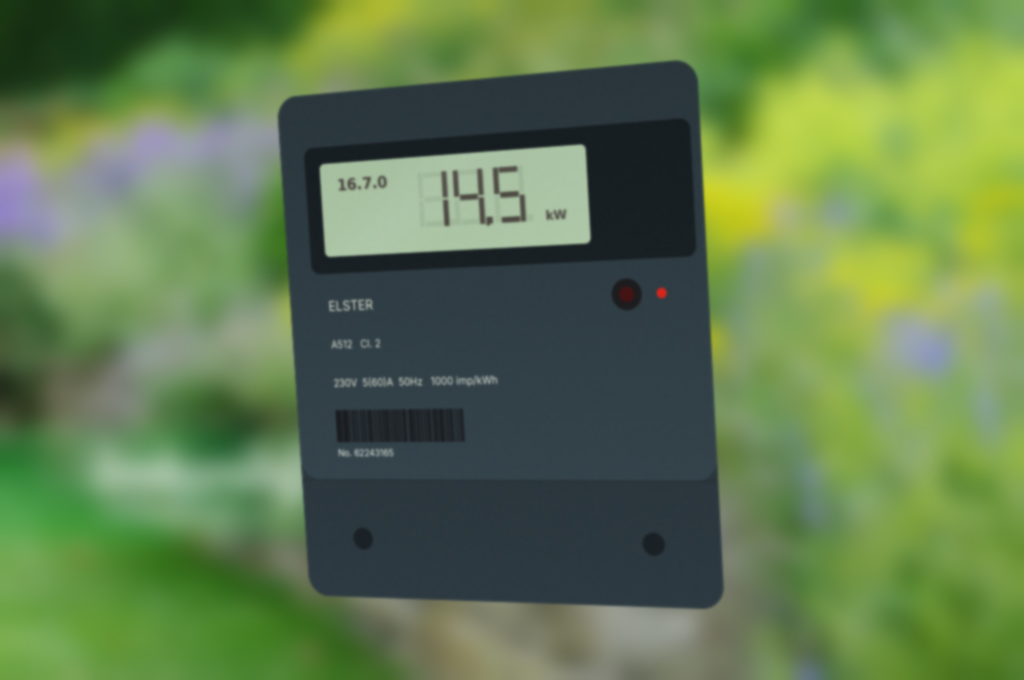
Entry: 14.5 kW
